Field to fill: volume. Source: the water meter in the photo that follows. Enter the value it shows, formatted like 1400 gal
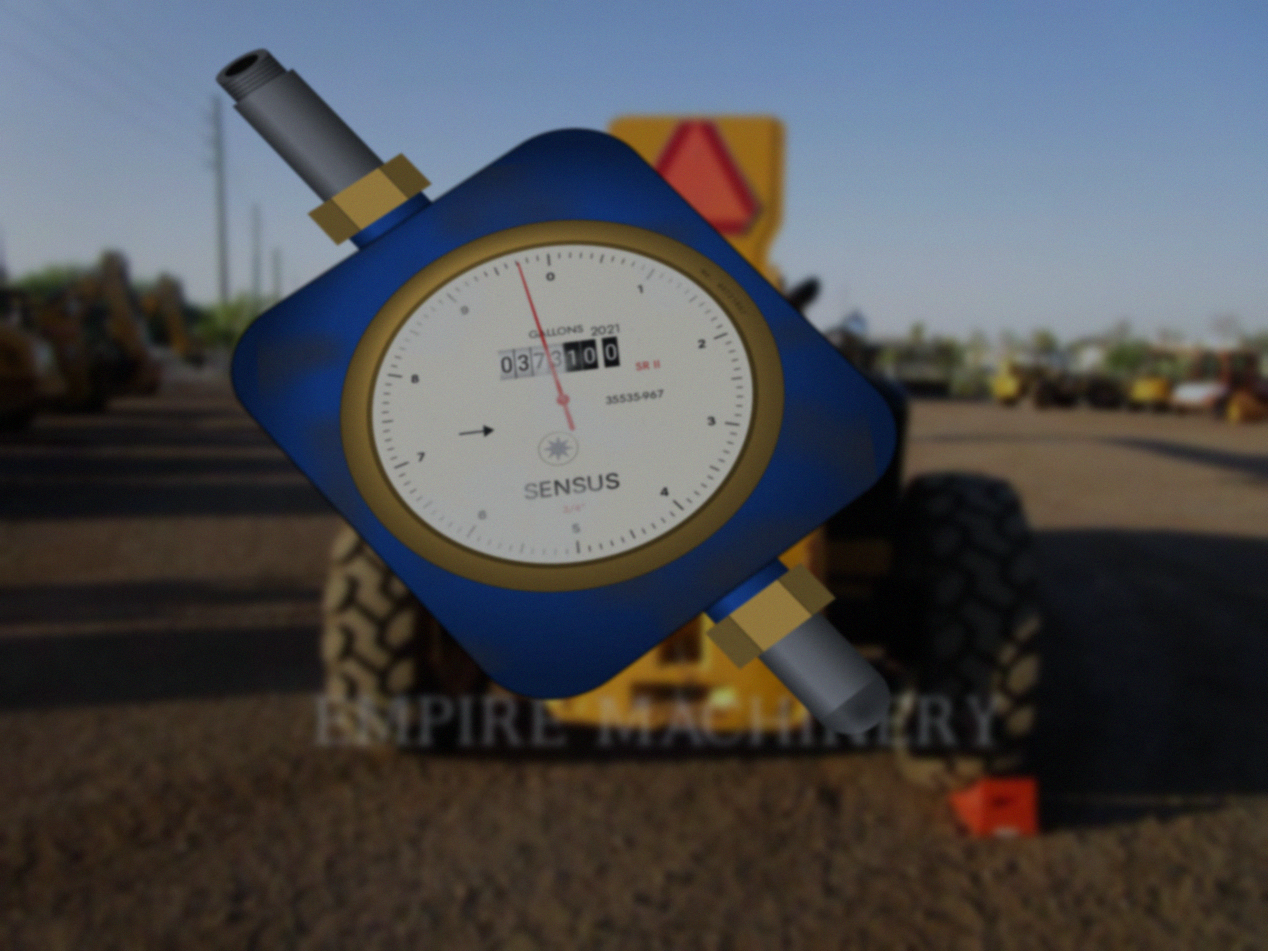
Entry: 373099.7 gal
